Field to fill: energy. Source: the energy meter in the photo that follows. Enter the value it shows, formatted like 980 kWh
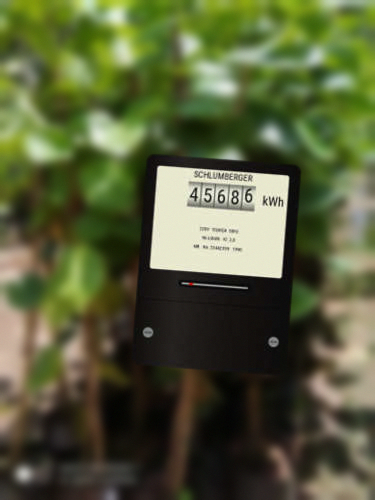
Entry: 45686 kWh
